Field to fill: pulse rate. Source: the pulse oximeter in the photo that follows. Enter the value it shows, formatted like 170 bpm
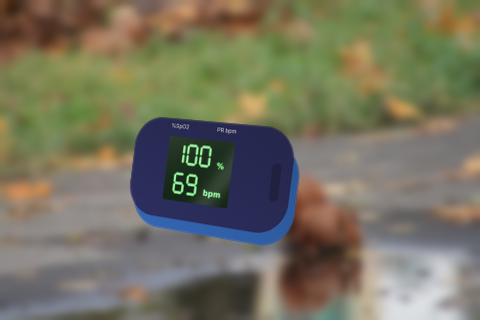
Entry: 69 bpm
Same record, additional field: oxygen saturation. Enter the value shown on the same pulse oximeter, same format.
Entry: 100 %
